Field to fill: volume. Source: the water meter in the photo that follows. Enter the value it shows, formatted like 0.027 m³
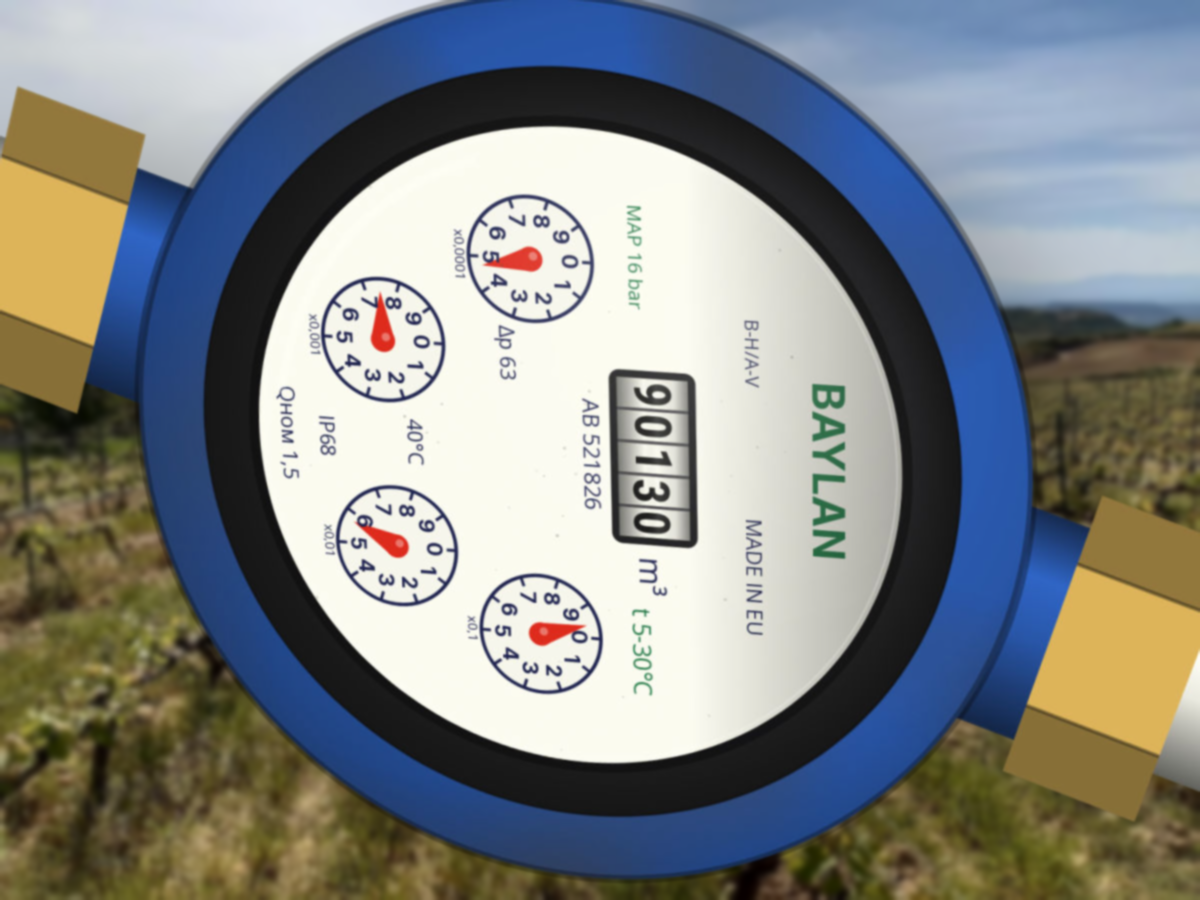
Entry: 90129.9574 m³
